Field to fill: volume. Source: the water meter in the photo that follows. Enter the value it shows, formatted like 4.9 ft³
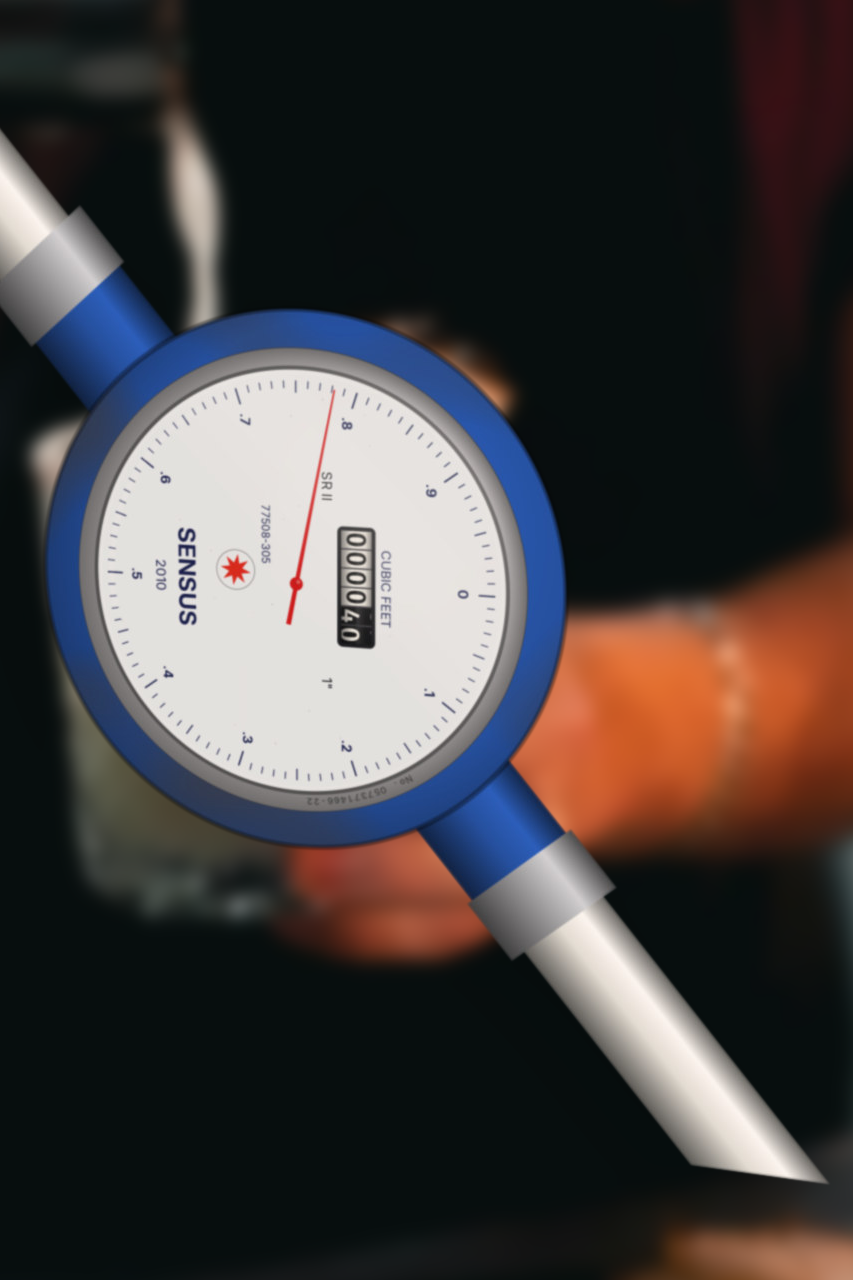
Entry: 39.78 ft³
